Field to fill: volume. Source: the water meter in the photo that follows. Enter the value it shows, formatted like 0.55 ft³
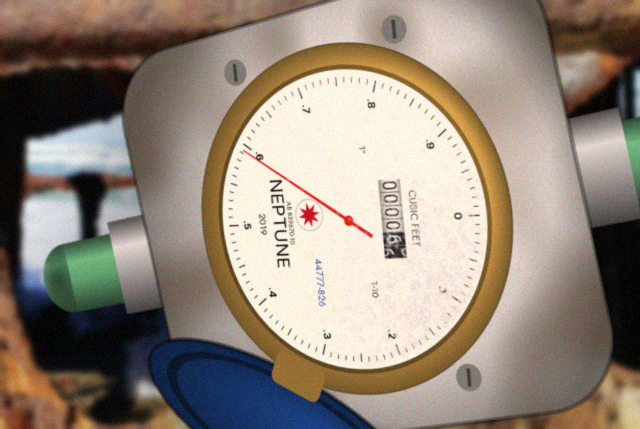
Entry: 65.59 ft³
